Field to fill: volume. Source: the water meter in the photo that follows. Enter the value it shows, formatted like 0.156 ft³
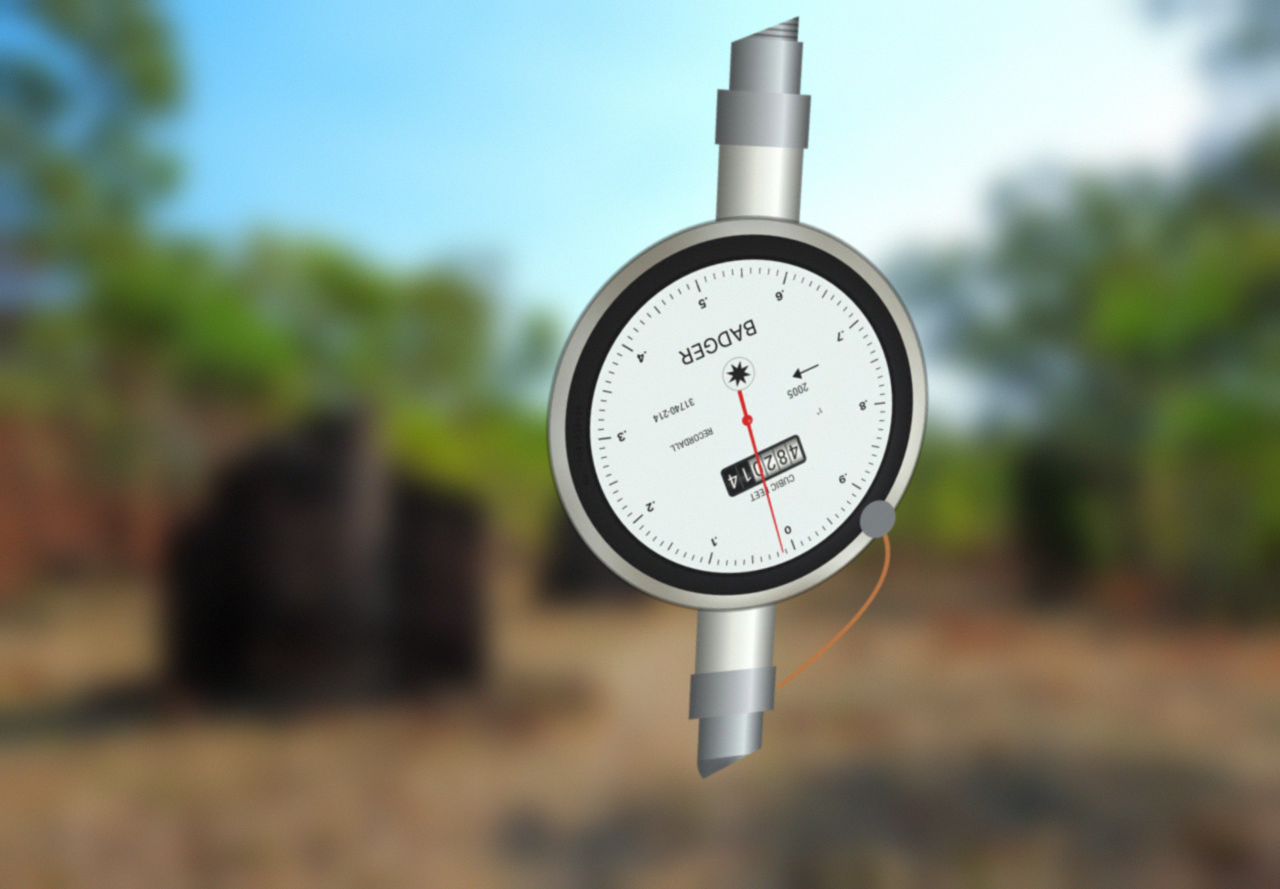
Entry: 482014.01 ft³
